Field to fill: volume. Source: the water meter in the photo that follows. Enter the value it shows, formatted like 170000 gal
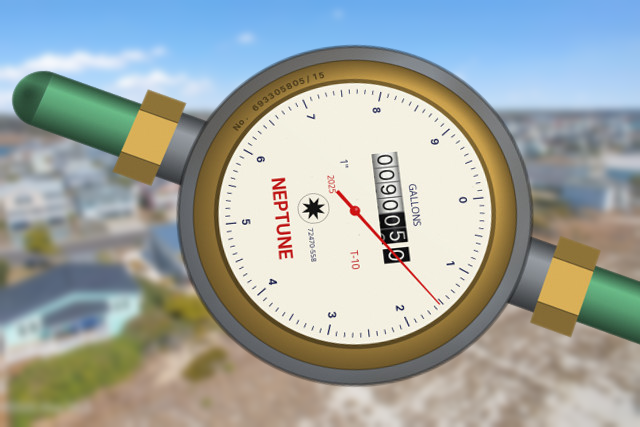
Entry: 90051.5 gal
